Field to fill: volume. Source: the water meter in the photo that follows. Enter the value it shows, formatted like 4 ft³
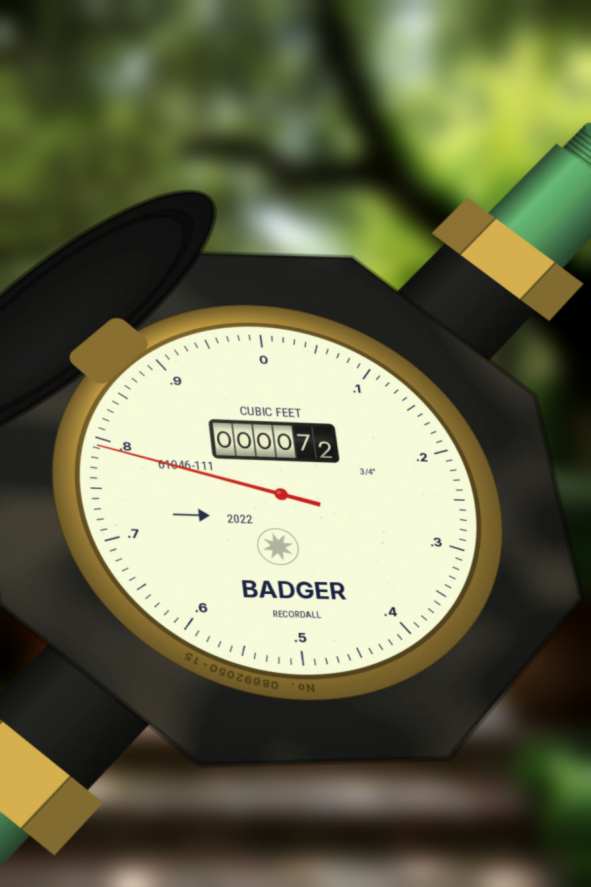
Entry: 71.79 ft³
